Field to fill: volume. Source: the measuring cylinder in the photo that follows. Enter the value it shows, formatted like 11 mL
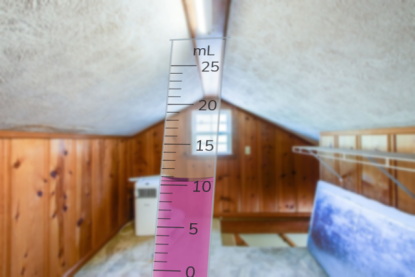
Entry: 10.5 mL
